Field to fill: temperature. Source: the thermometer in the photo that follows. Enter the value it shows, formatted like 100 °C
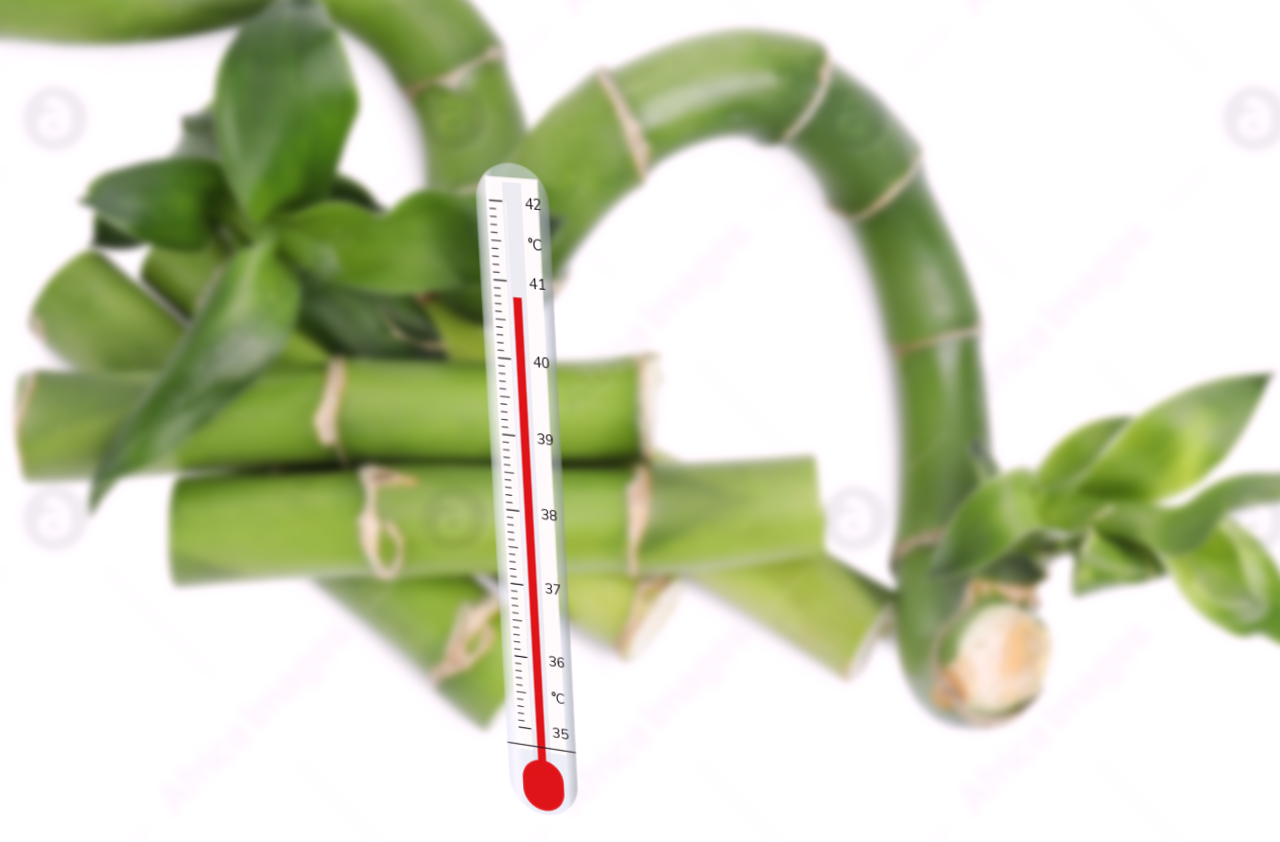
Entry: 40.8 °C
